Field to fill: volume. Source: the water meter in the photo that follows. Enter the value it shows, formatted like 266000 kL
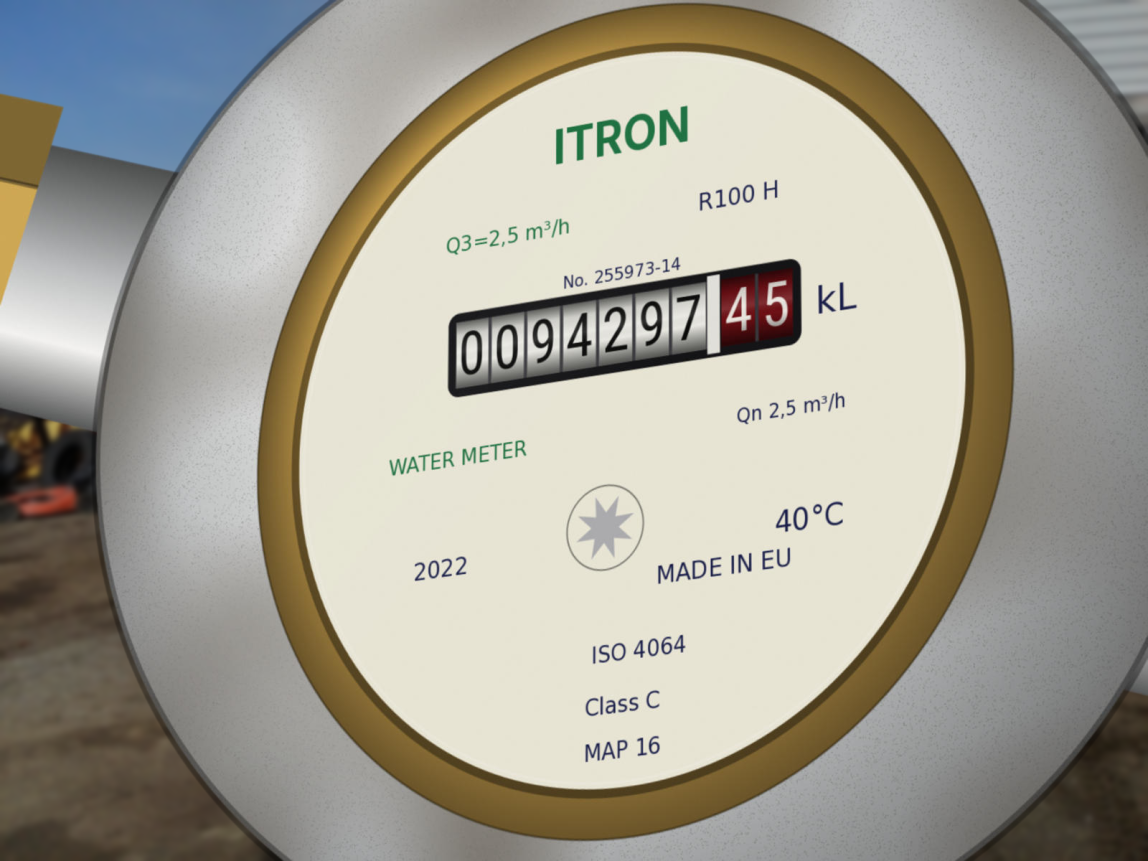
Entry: 94297.45 kL
